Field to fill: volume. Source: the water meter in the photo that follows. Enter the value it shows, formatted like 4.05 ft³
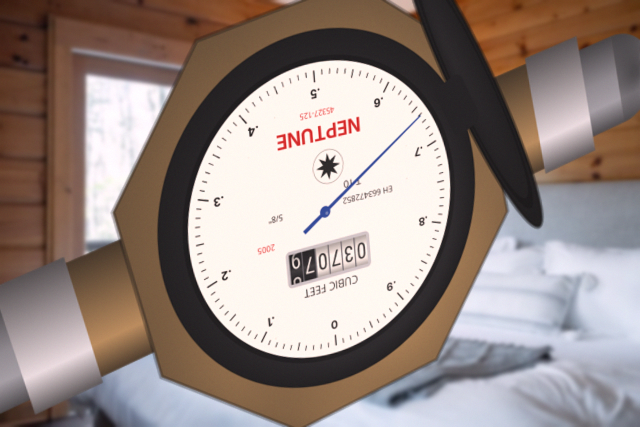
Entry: 37078.66 ft³
